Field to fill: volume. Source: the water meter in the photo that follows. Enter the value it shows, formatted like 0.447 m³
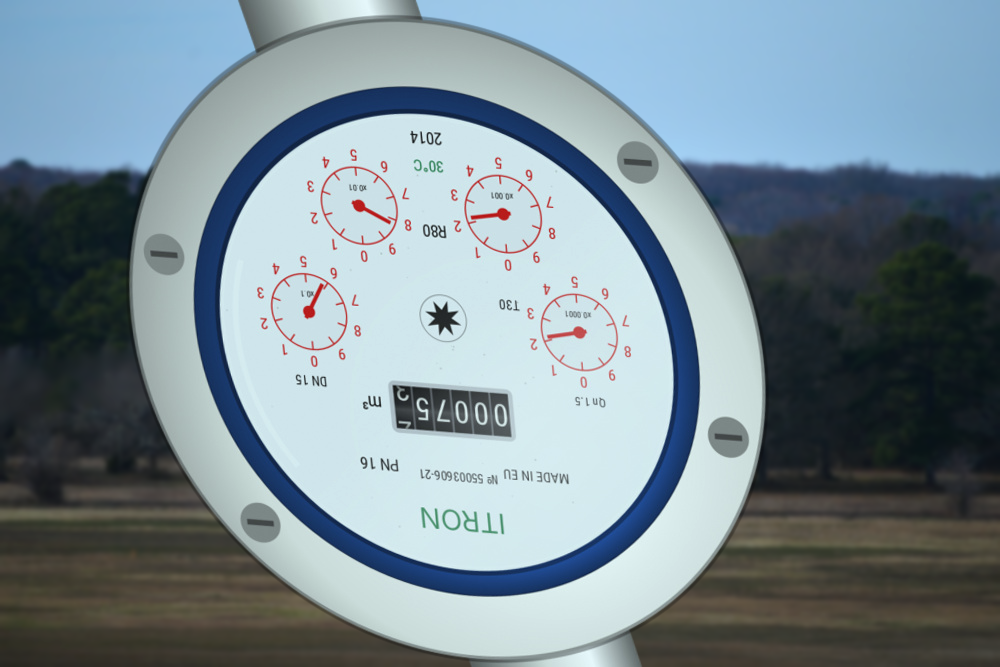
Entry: 752.5822 m³
